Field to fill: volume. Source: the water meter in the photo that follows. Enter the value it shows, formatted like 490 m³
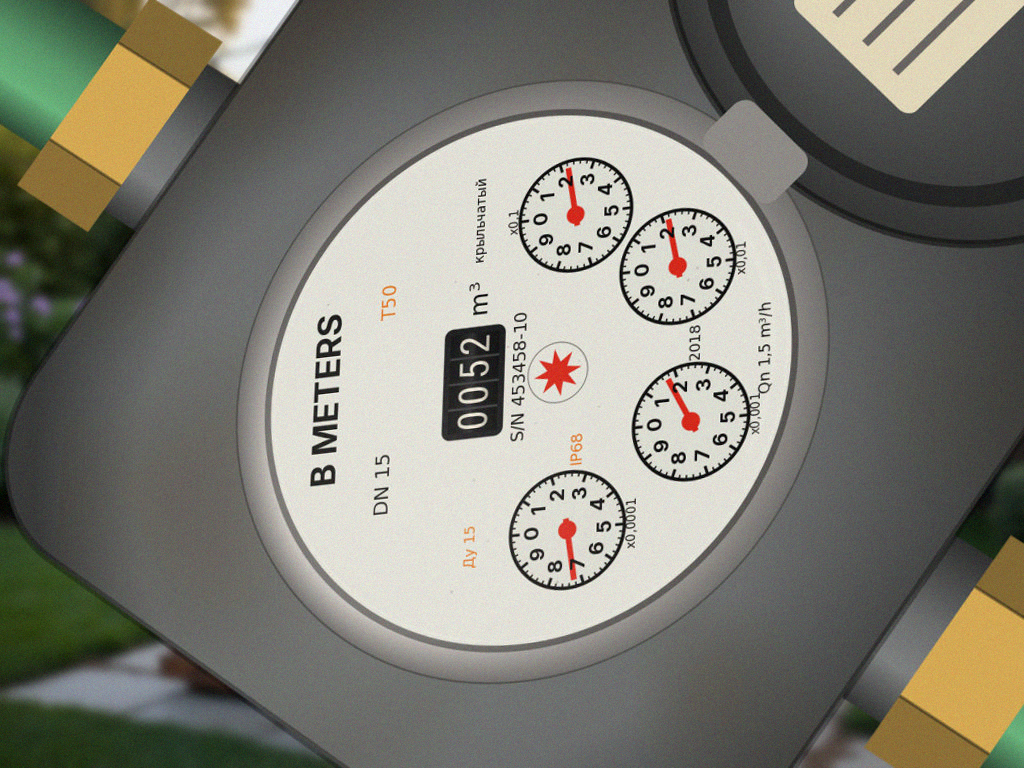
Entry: 52.2217 m³
